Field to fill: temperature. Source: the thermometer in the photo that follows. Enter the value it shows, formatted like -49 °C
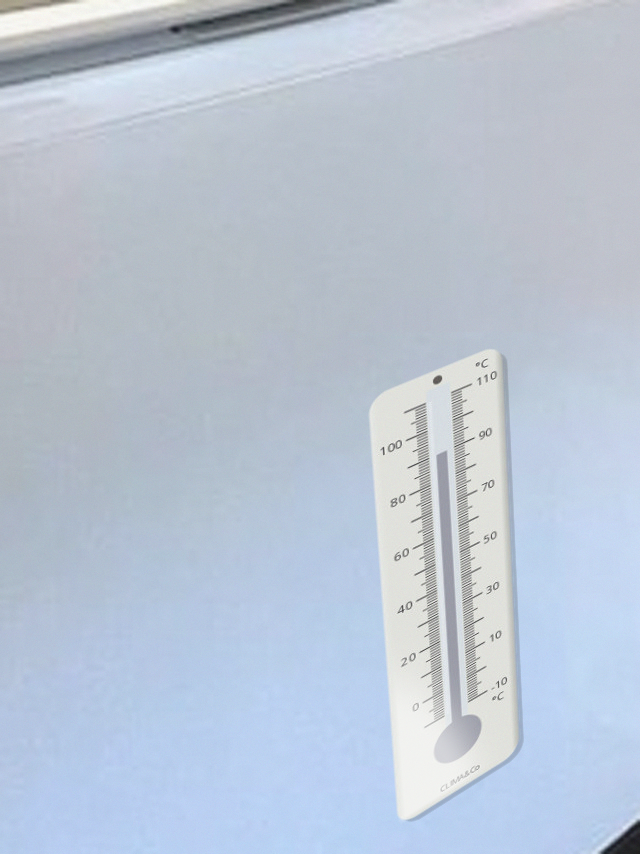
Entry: 90 °C
